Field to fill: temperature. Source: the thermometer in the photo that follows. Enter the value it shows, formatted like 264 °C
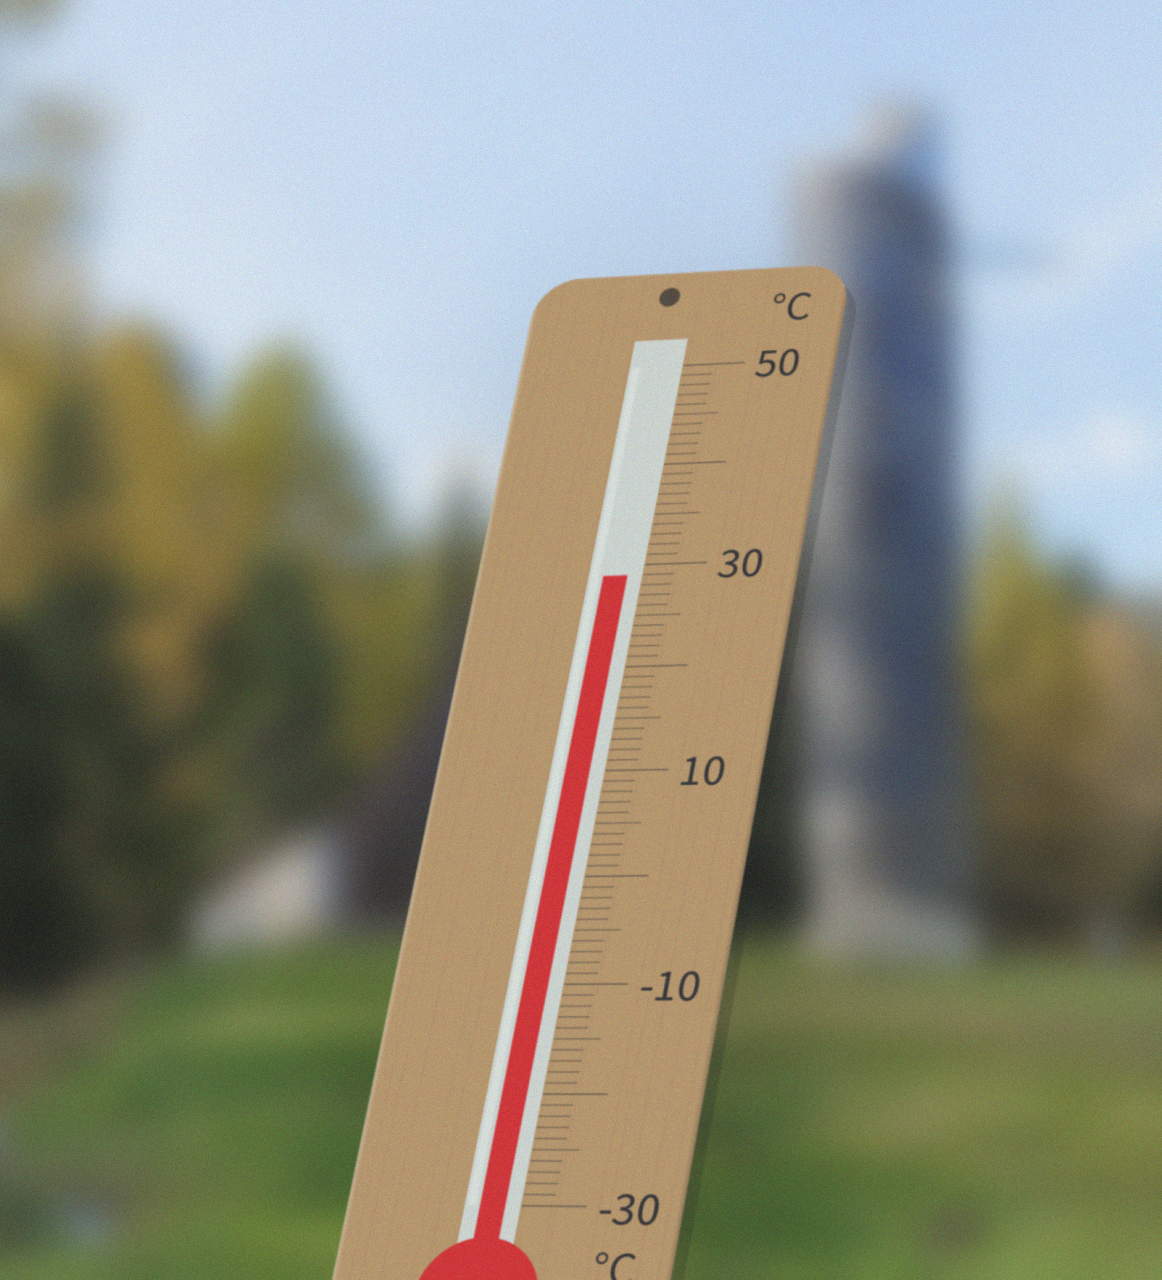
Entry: 29 °C
